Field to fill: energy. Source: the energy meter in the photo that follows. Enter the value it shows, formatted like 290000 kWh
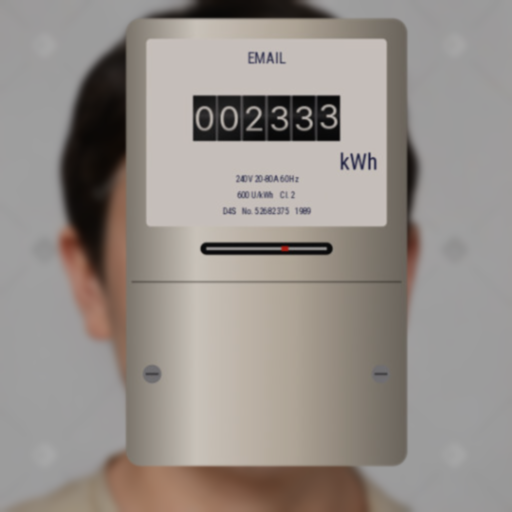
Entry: 2333 kWh
